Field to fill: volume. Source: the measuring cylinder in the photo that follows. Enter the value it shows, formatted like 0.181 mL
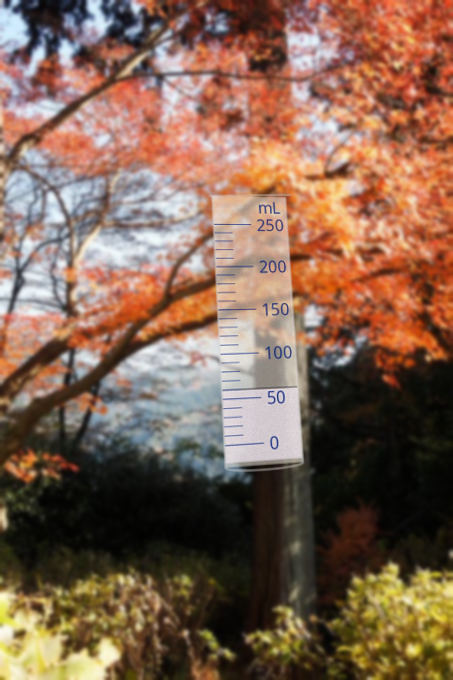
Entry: 60 mL
